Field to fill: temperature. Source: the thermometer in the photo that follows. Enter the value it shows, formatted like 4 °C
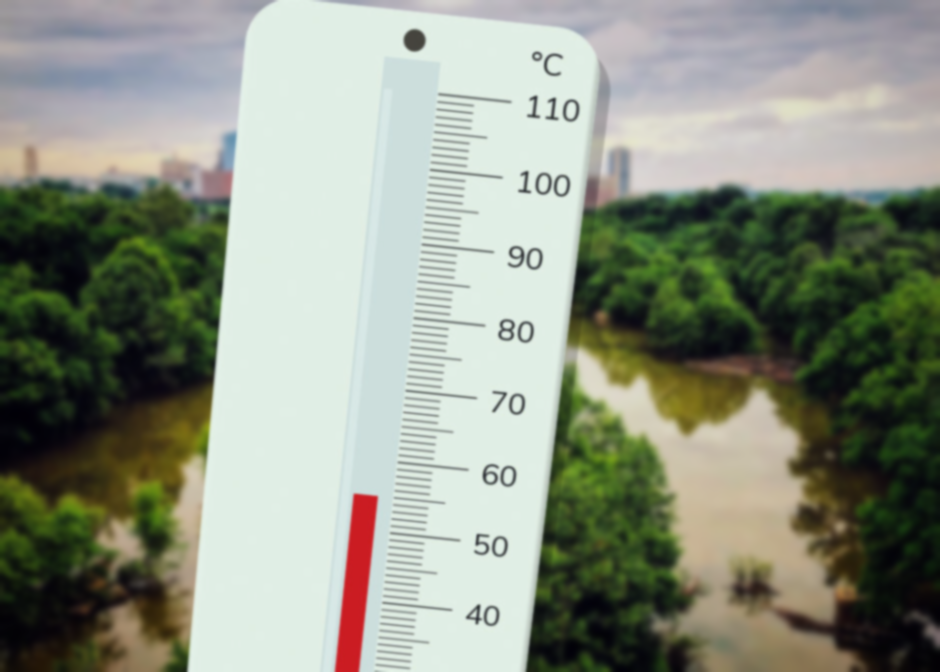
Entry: 55 °C
